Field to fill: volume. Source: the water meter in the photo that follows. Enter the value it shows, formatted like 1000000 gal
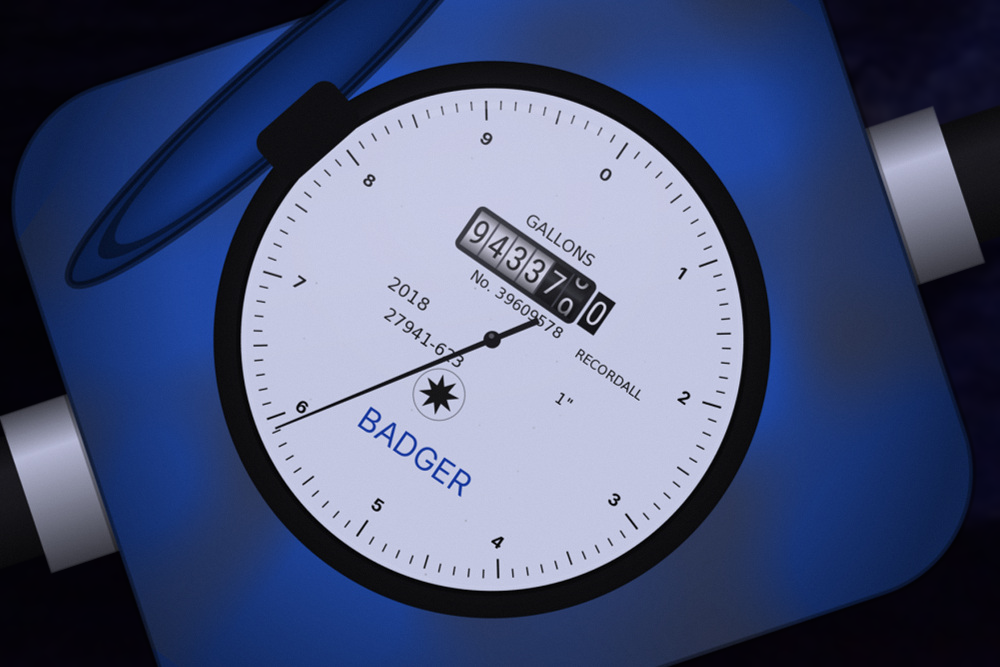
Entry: 9433785.9 gal
